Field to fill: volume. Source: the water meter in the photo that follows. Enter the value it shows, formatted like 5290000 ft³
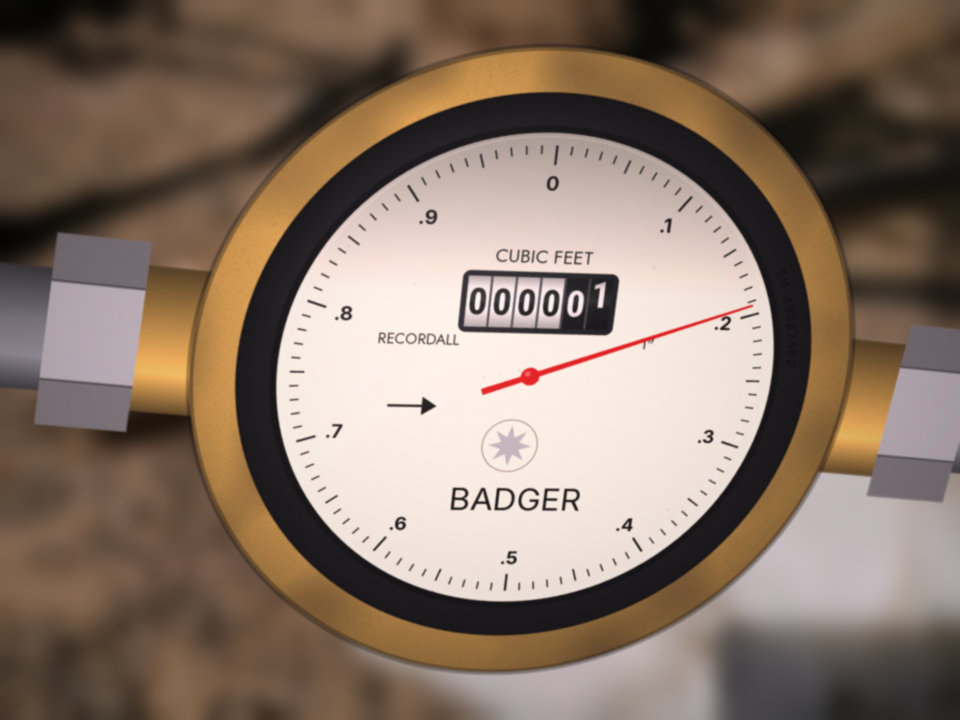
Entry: 1.19 ft³
